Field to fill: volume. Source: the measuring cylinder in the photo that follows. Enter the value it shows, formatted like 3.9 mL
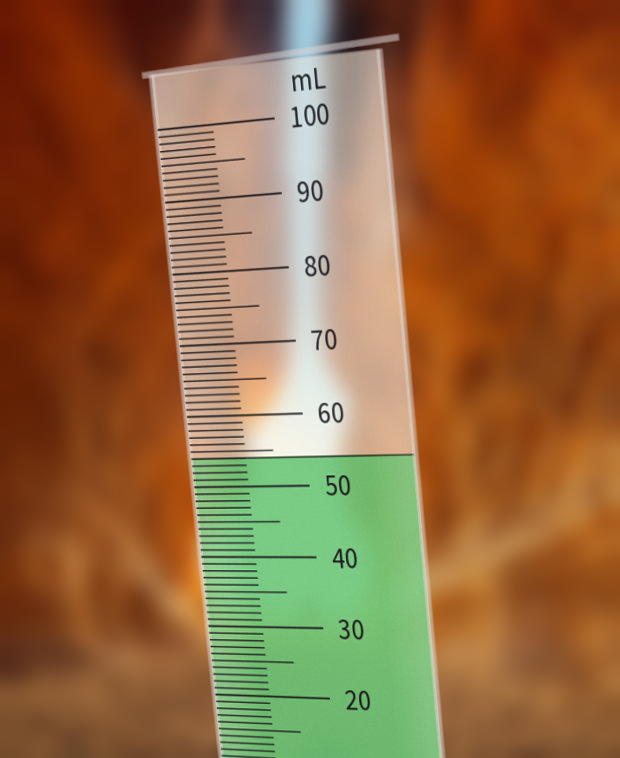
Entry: 54 mL
